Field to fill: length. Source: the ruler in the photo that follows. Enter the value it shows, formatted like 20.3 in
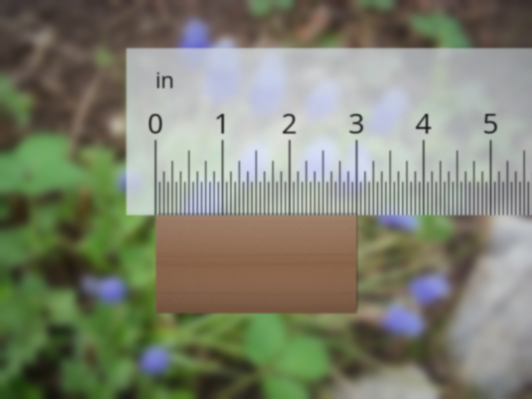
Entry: 3 in
